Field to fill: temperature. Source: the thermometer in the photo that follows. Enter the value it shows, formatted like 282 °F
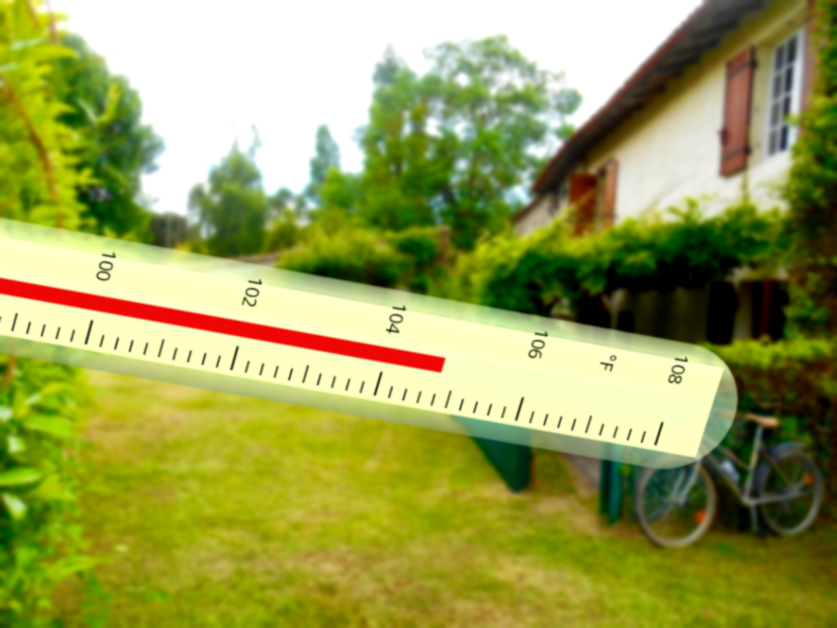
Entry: 104.8 °F
